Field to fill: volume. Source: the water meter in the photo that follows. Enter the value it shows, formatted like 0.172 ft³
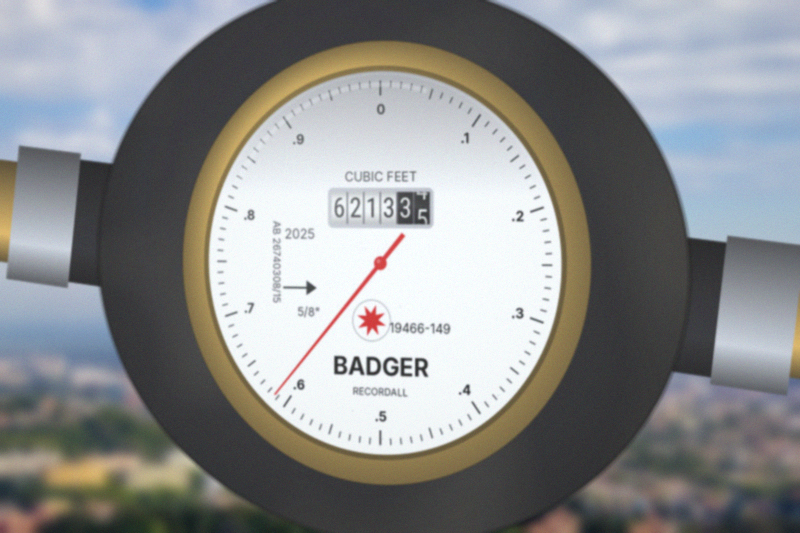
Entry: 621334.61 ft³
